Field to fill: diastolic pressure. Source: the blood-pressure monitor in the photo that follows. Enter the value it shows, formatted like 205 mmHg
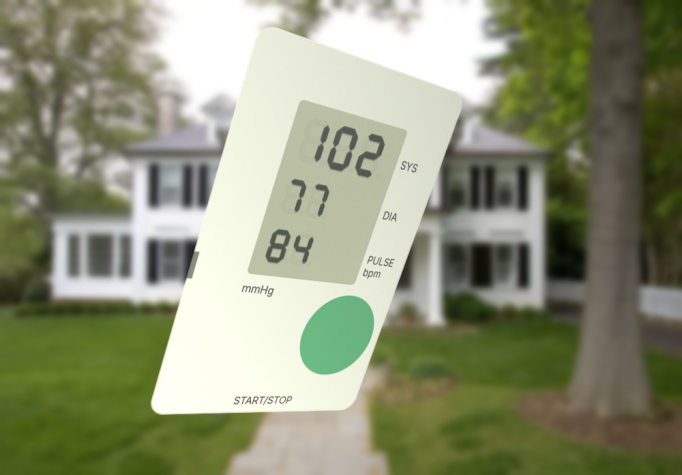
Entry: 77 mmHg
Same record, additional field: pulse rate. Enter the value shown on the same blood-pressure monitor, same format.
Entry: 84 bpm
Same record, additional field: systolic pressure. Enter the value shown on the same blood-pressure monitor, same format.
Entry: 102 mmHg
